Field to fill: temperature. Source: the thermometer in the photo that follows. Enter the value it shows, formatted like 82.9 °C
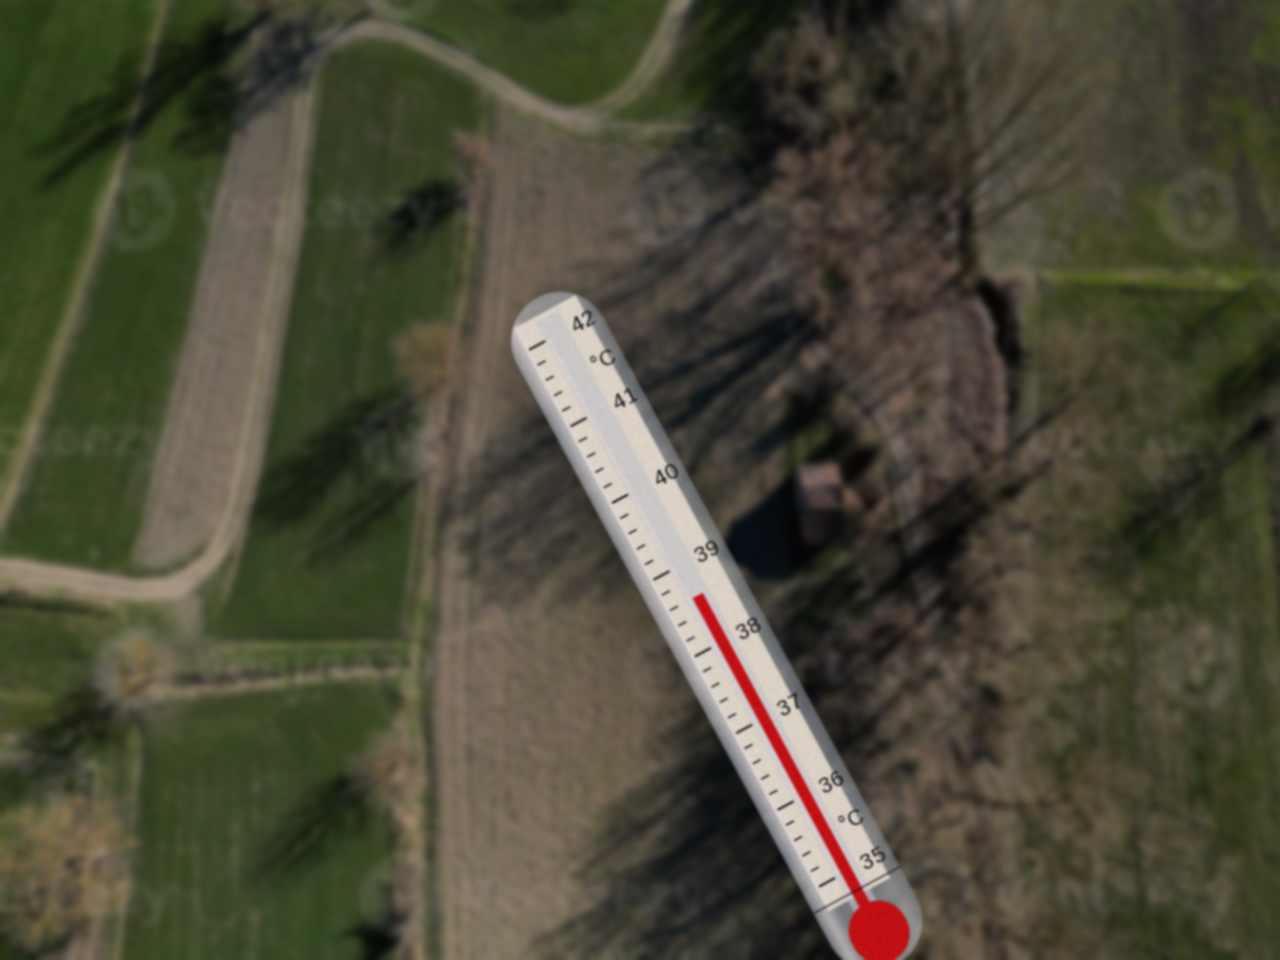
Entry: 38.6 °C
